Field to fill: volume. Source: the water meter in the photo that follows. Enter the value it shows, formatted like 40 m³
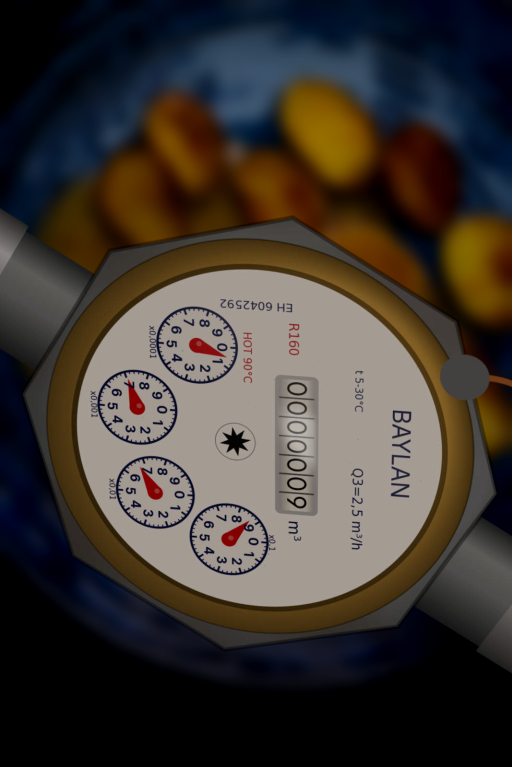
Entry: 9.8670 m³
